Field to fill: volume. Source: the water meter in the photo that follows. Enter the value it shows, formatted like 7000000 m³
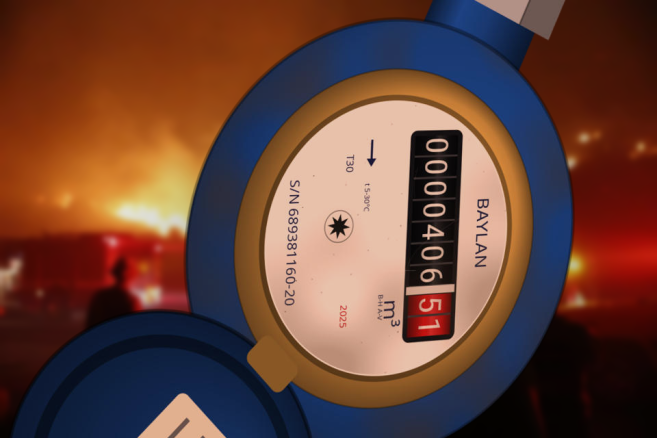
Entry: 406.51 m³
